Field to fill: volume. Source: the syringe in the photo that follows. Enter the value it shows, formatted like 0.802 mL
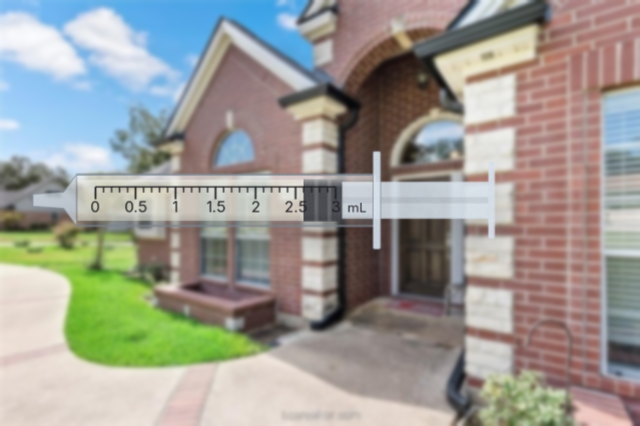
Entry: 2.6 mL
